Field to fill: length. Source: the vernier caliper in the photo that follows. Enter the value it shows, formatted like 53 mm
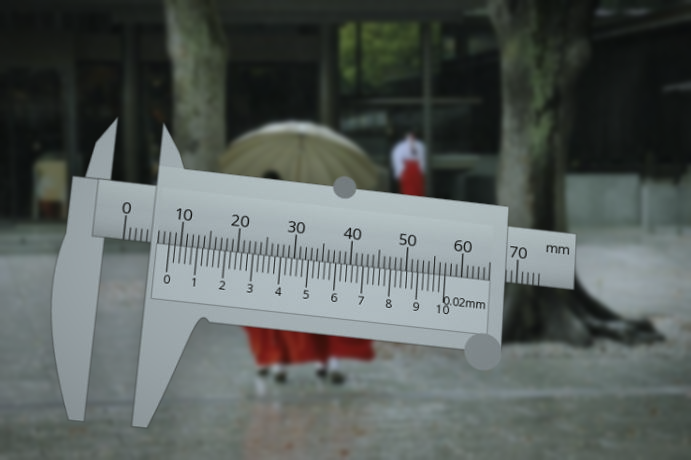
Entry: 8.0 mm
